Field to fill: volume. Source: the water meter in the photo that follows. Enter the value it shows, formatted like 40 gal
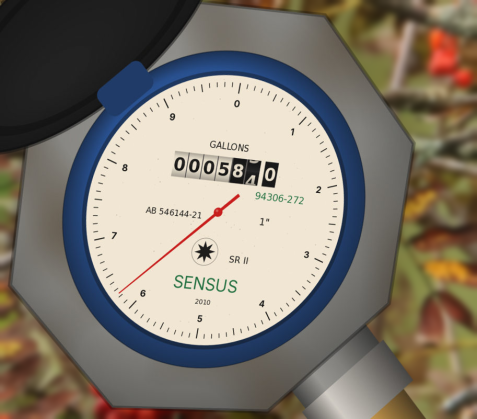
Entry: 5836.2 gal
